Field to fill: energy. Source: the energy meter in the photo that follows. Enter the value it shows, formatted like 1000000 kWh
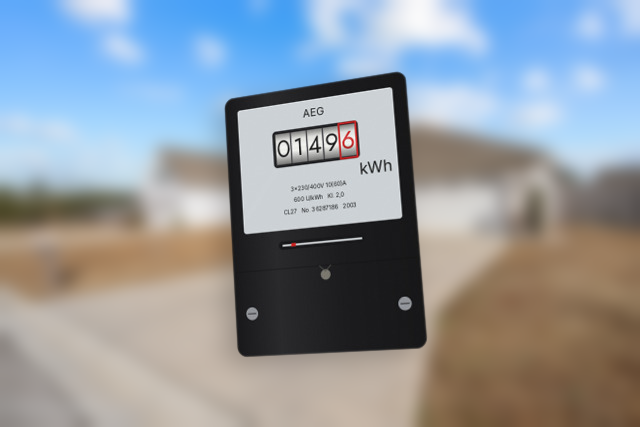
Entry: 149.6 kWh
